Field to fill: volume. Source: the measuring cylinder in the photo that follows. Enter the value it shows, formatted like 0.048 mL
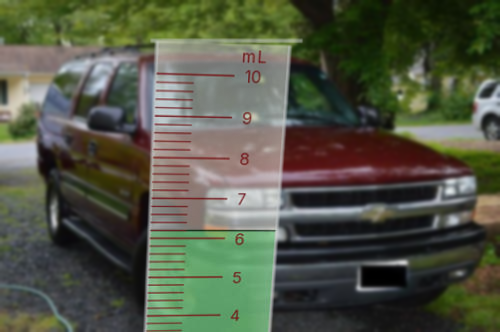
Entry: 6.2 mL
